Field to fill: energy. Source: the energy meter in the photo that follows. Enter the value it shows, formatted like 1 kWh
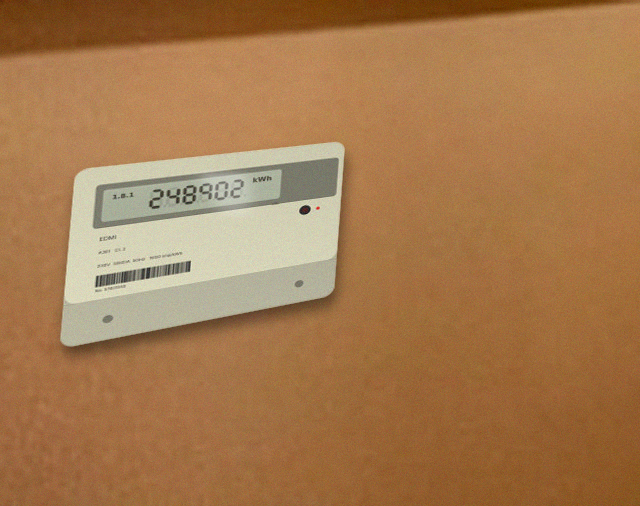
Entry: 248902 kWh
